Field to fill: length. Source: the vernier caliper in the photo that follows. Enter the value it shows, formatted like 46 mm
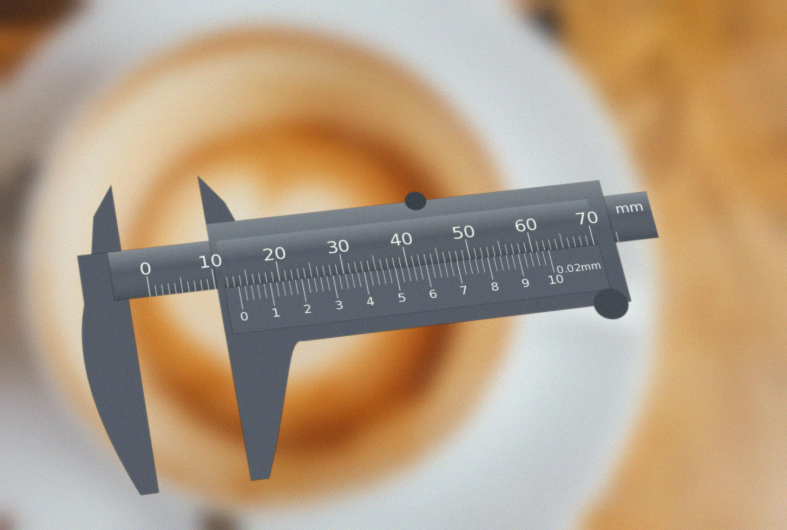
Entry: 13.6 mm
